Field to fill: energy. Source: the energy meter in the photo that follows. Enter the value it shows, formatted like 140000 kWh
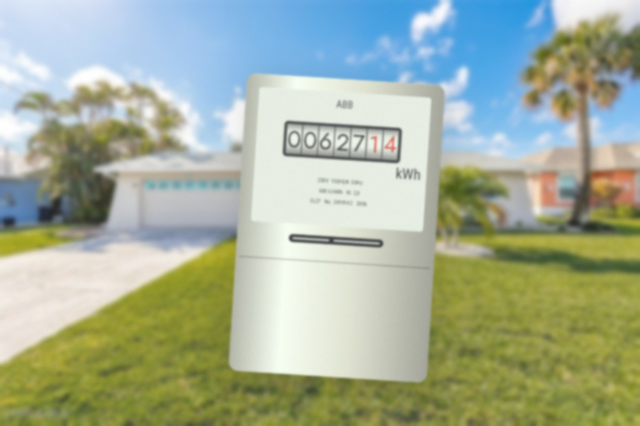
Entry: 627.14 kWh
